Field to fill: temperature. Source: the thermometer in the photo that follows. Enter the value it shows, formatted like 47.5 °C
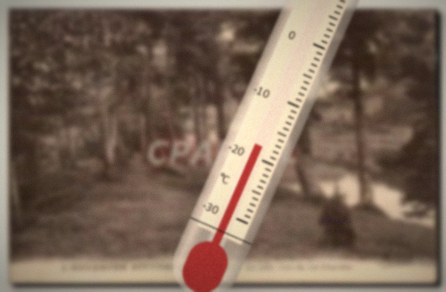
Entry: -18 °C
